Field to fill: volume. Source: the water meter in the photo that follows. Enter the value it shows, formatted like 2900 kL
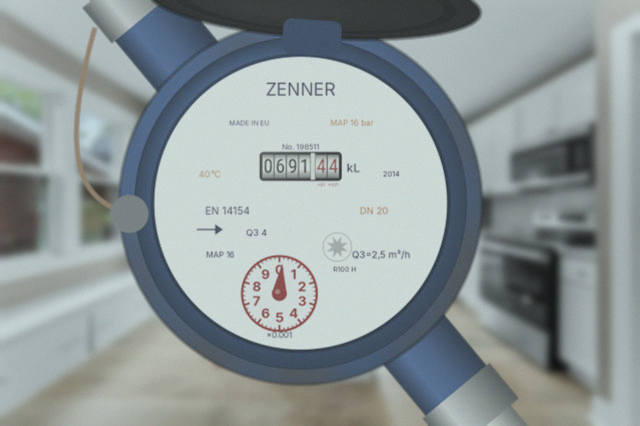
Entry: 691.440 kL
